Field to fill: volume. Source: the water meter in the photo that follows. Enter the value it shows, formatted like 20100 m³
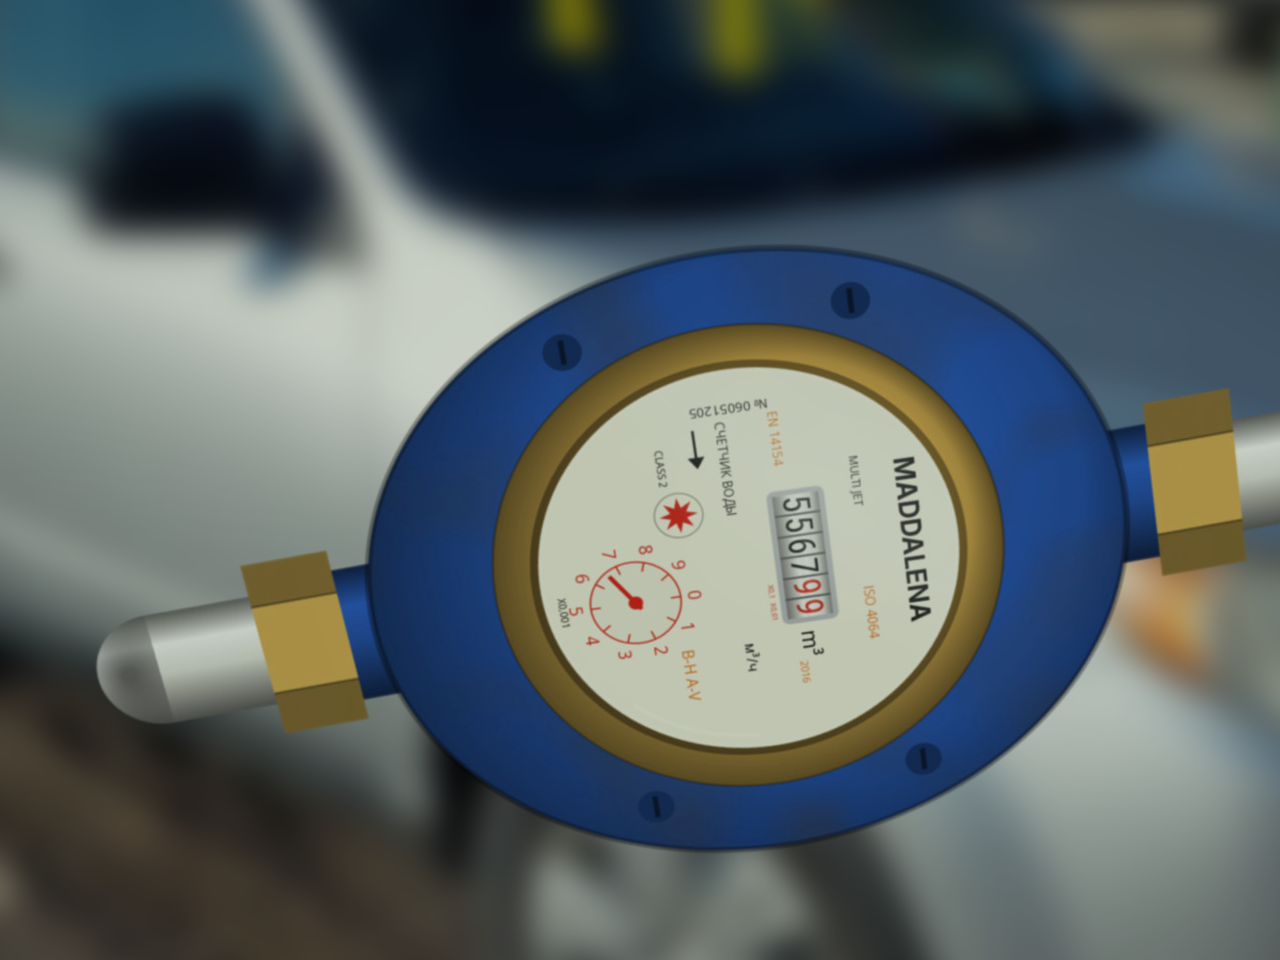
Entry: 5567.996 m³
